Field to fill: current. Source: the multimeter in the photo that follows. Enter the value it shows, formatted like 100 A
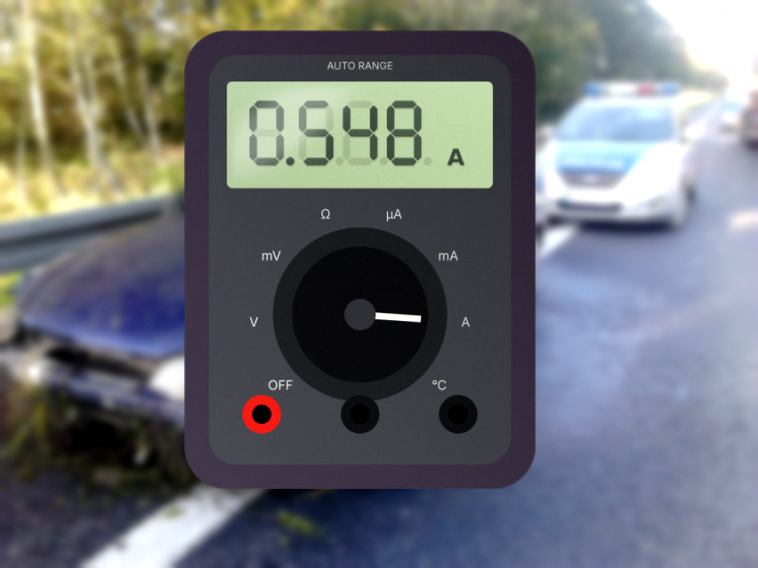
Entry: 0.548 A
